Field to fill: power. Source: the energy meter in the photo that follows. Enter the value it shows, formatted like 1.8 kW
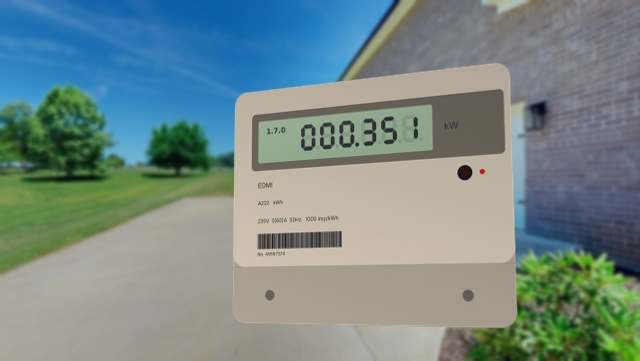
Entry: 0.351 kW
